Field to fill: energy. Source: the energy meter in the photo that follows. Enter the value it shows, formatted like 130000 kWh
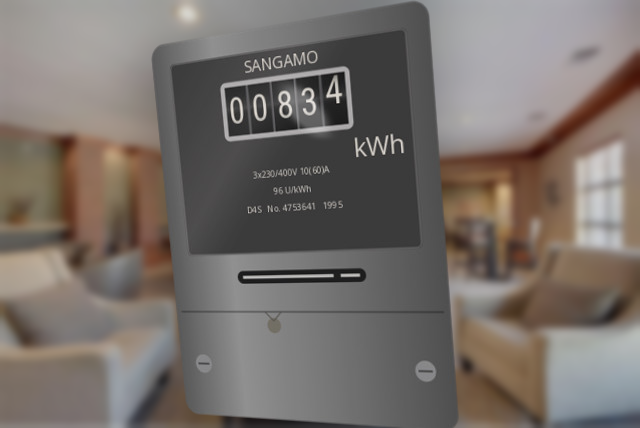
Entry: 834 kWh
